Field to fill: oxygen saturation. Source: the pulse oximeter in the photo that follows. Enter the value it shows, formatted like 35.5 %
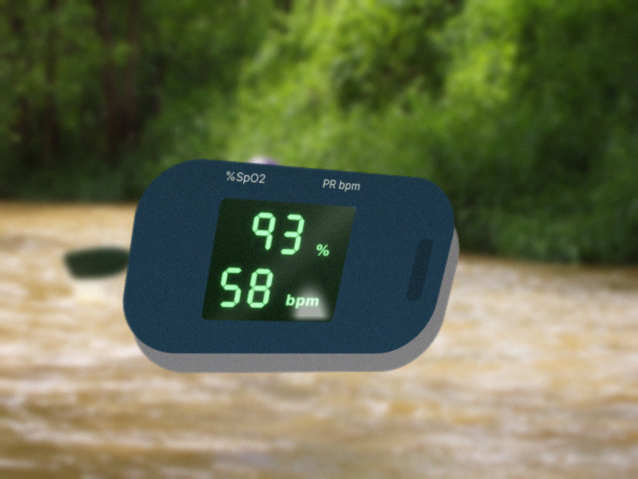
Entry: 93 %
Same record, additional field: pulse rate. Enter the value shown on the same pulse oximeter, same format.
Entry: 58 bpm
